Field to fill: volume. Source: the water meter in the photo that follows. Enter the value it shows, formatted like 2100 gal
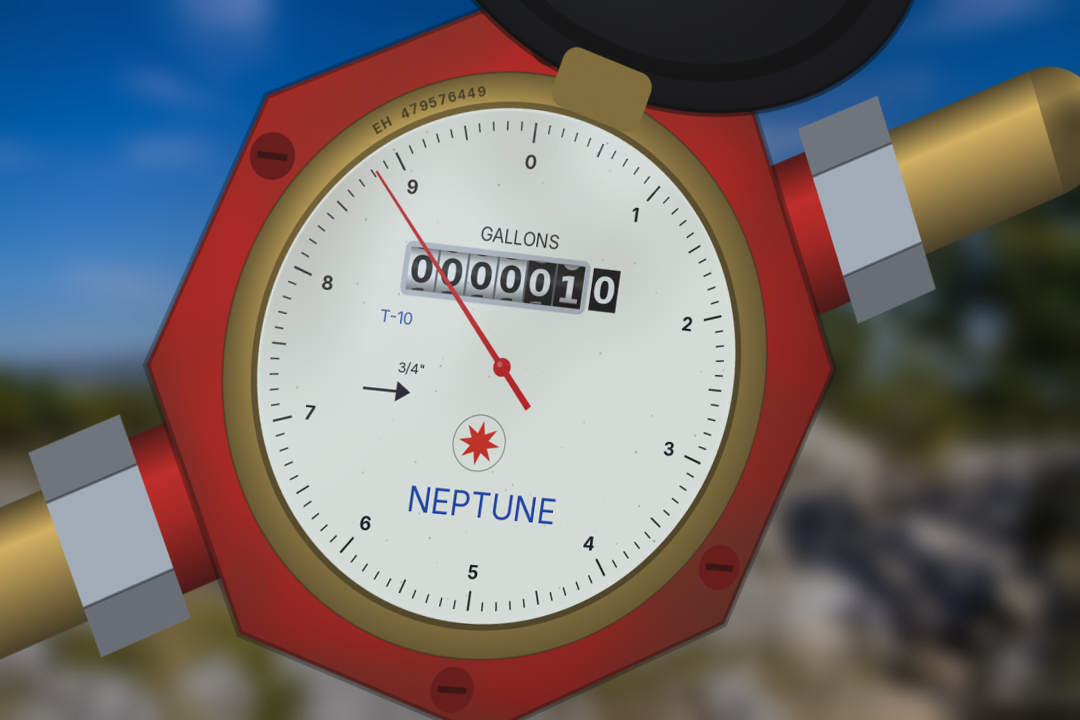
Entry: 8.8 gal
